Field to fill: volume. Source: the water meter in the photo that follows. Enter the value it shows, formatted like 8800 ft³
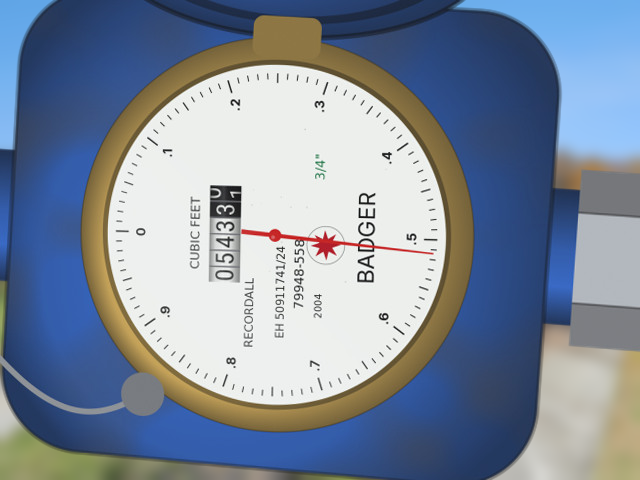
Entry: 54330.51 ft³
